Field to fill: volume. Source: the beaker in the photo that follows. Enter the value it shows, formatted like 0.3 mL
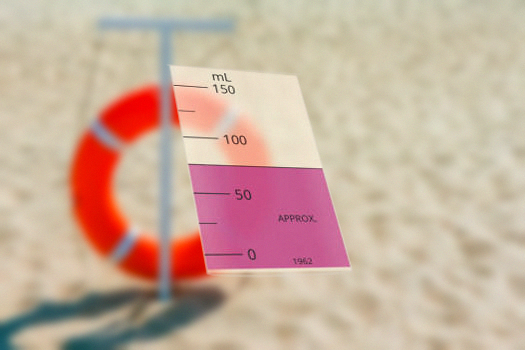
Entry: 75 mL
